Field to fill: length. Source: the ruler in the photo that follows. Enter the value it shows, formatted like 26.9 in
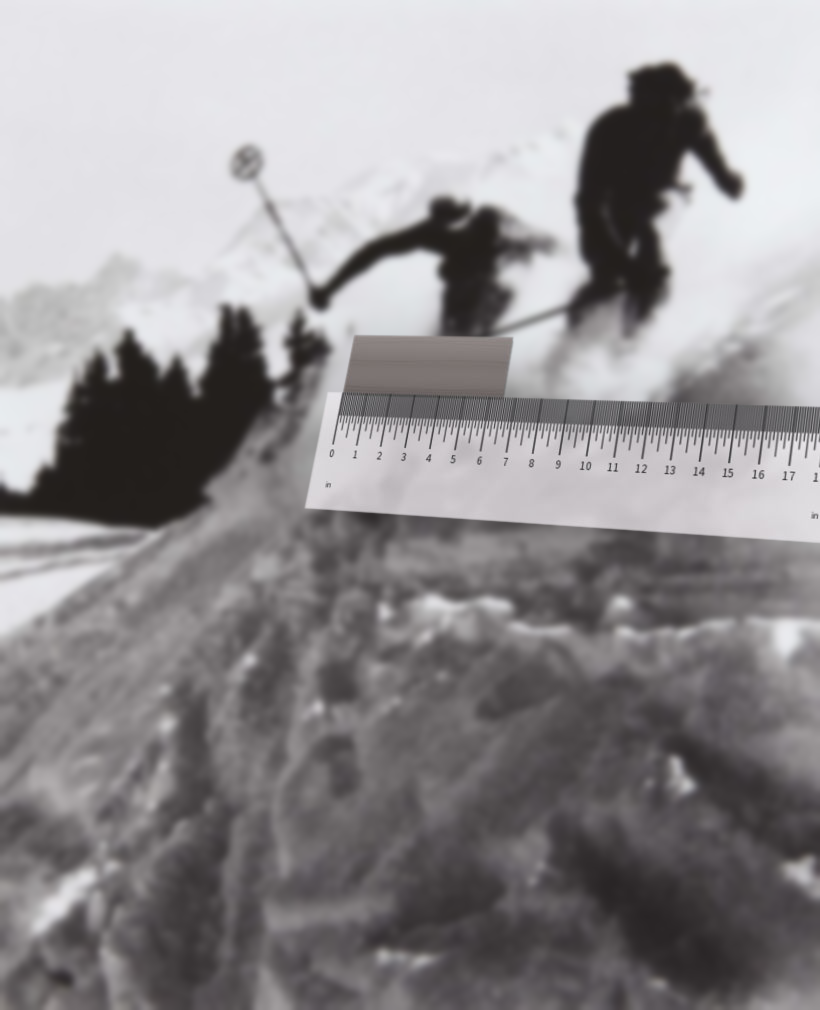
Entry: 6.5 in
